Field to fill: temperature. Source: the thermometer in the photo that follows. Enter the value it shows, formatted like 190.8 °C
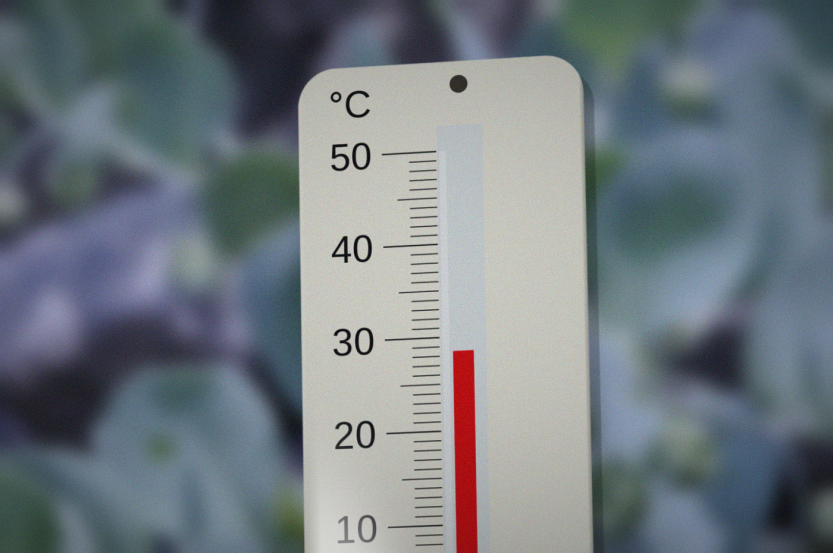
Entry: 28.5 °C
